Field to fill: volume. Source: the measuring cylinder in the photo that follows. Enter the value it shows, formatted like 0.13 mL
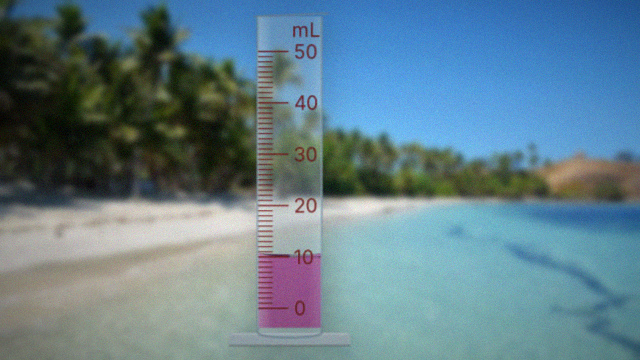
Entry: 10 mL
